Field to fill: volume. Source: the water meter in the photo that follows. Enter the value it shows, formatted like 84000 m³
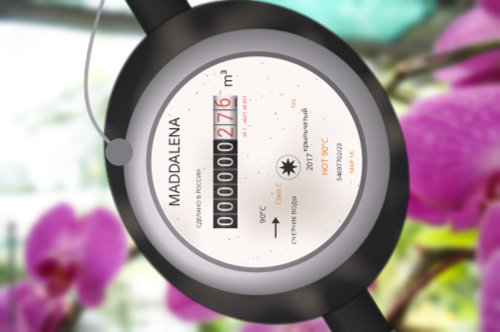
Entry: 0.276 m³
